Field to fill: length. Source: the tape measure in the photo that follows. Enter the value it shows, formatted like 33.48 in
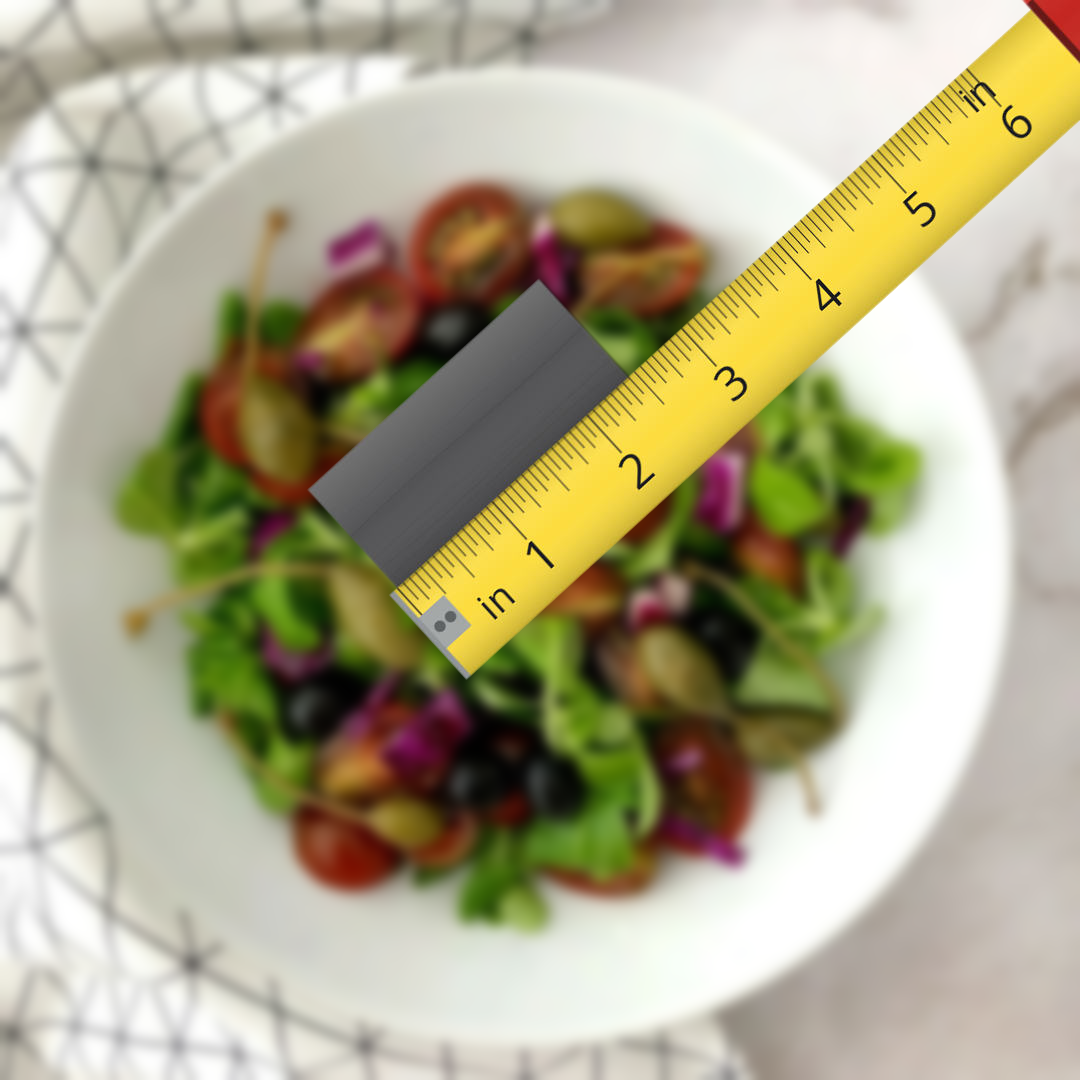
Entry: 2.4375 in
